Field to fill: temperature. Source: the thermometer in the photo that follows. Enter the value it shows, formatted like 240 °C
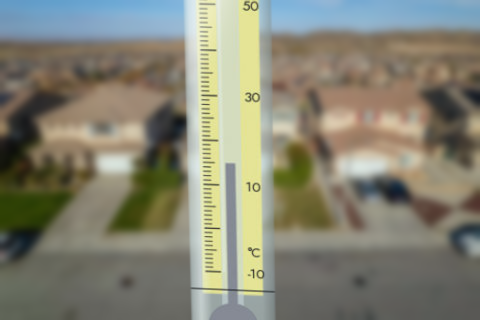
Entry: 15 °C
